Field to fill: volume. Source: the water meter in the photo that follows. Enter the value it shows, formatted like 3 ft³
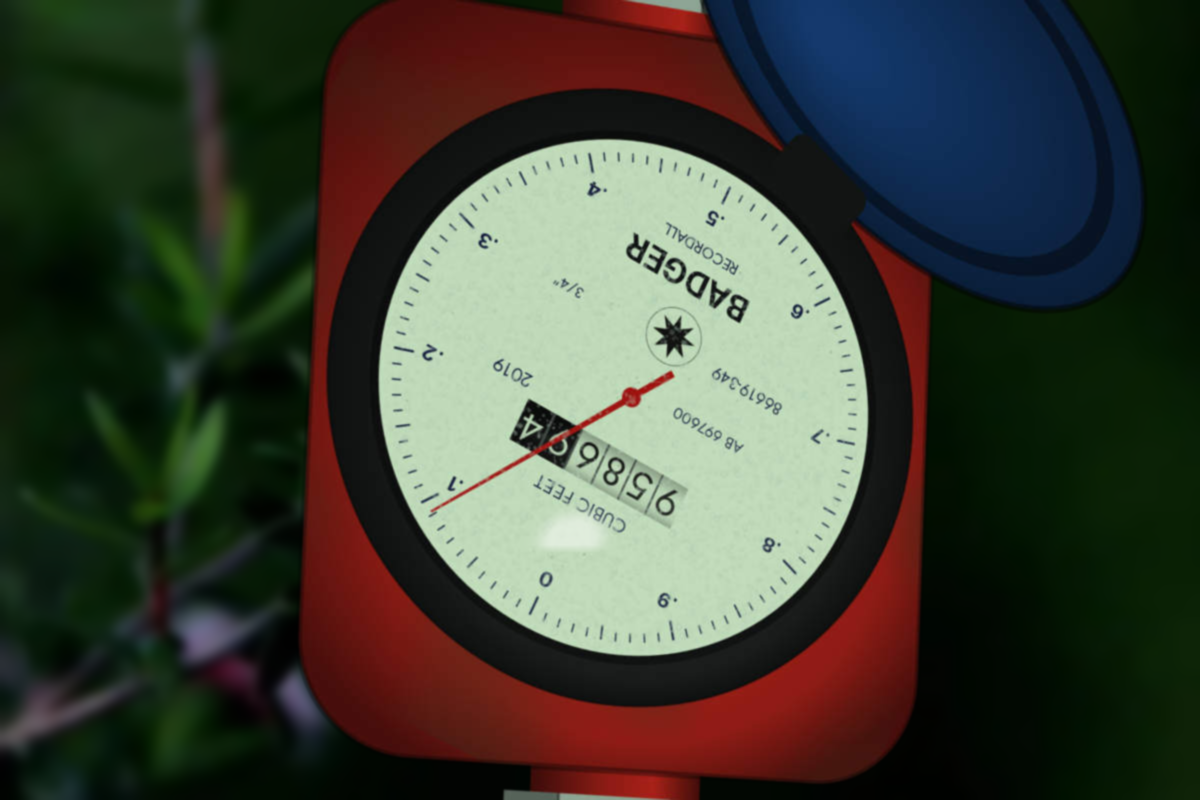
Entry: 958694.09 ft³
